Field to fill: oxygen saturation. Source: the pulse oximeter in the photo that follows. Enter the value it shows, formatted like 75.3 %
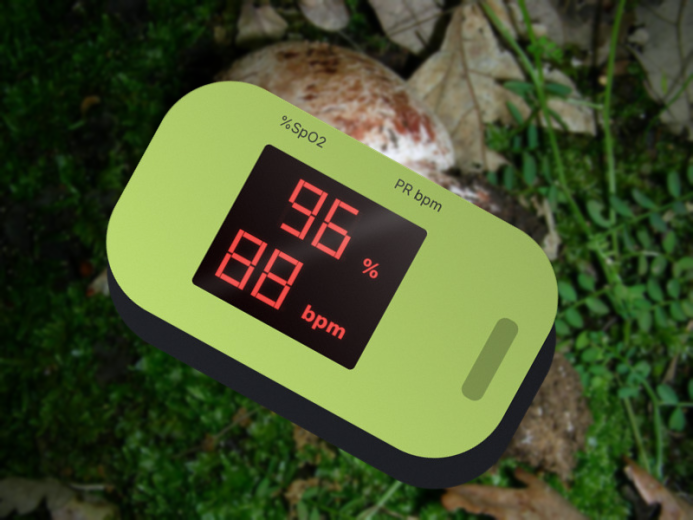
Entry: 96 %
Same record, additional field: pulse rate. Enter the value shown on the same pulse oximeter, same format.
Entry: 88 bpm
